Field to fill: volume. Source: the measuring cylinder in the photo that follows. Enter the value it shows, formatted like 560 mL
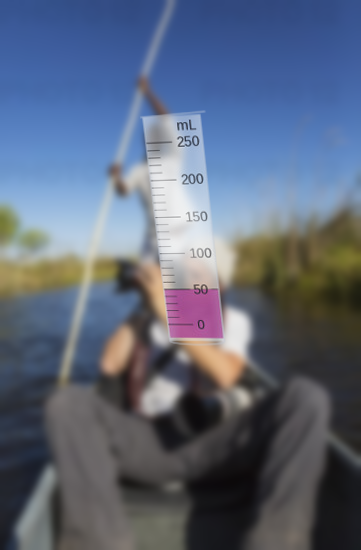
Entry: 50 mL
